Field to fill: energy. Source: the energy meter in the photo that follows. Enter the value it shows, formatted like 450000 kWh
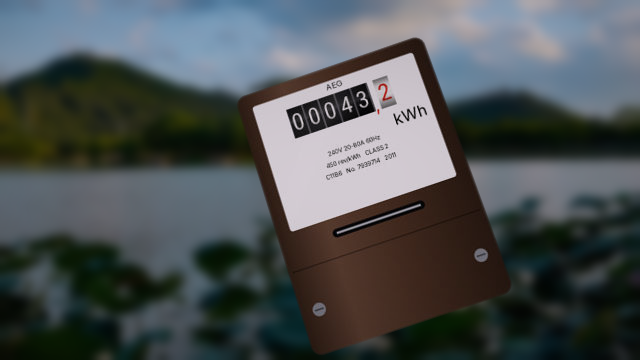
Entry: 43.2 kWh
